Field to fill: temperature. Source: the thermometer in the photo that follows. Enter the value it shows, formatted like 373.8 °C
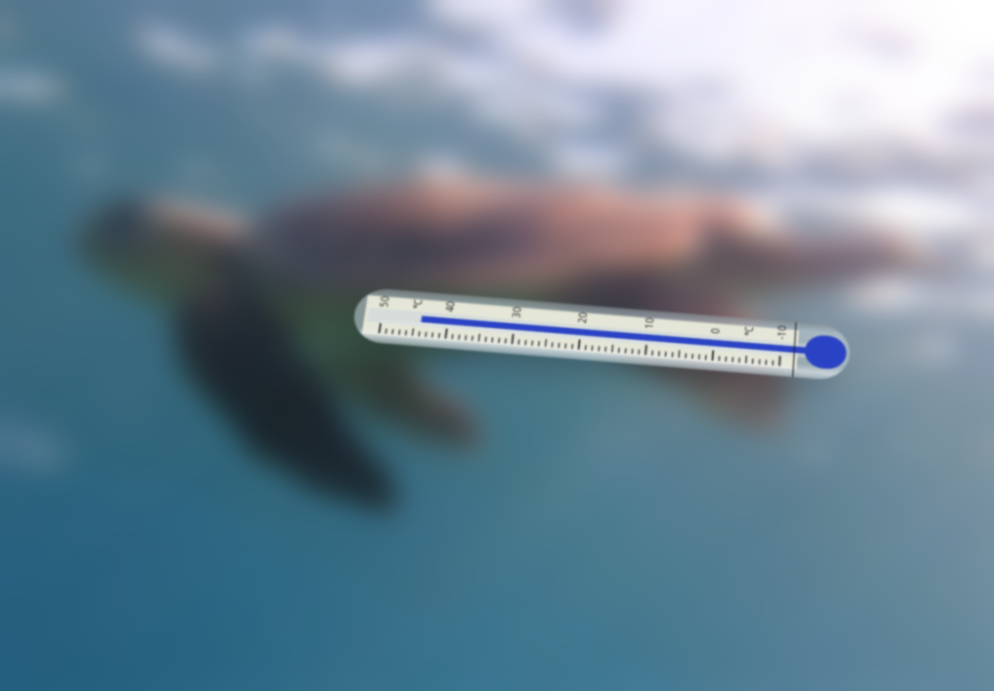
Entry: 44 °C
